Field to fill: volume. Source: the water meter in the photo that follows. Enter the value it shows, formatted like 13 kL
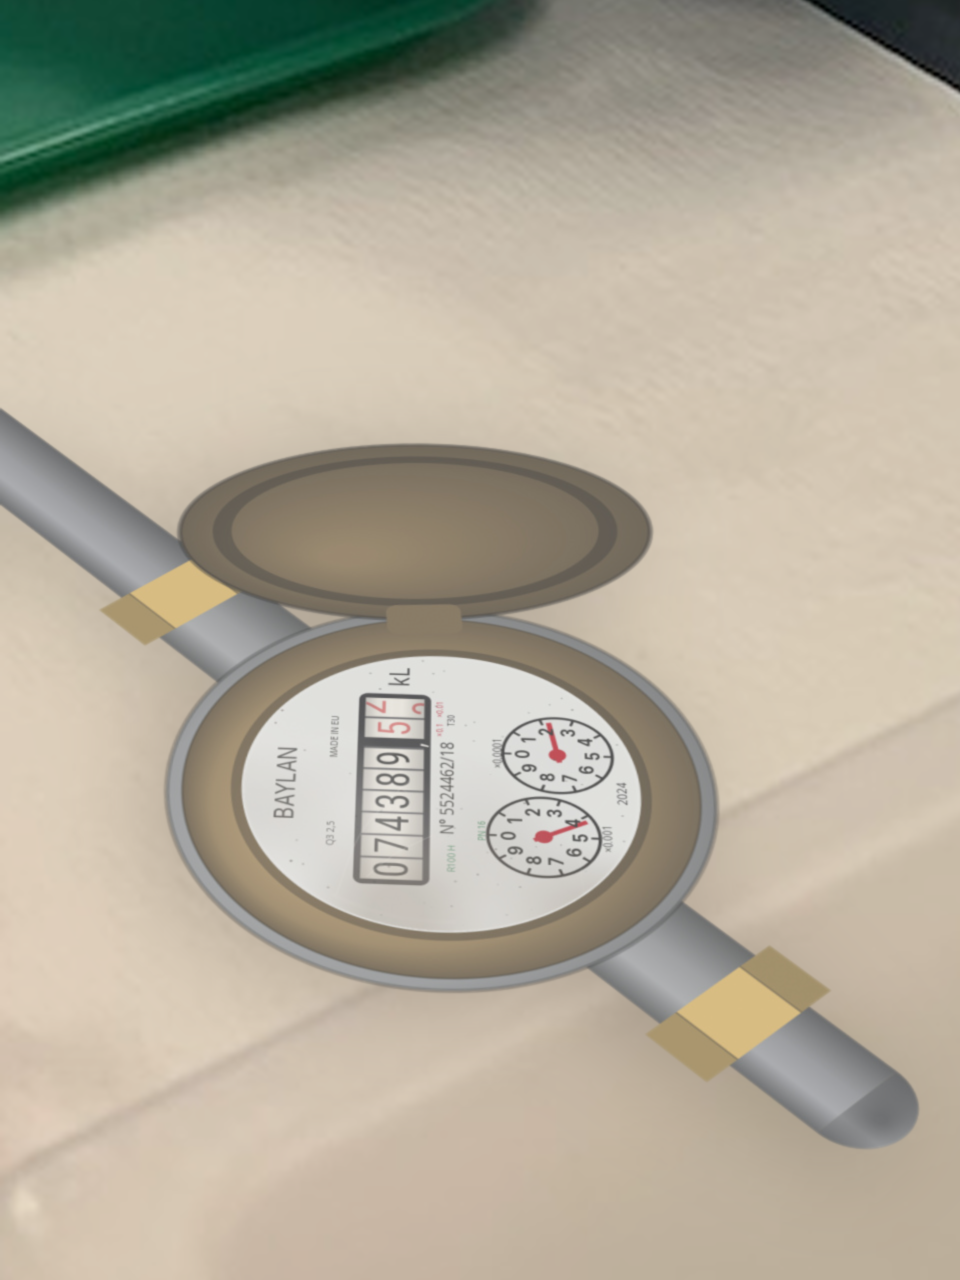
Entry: 74389.5242 kL
